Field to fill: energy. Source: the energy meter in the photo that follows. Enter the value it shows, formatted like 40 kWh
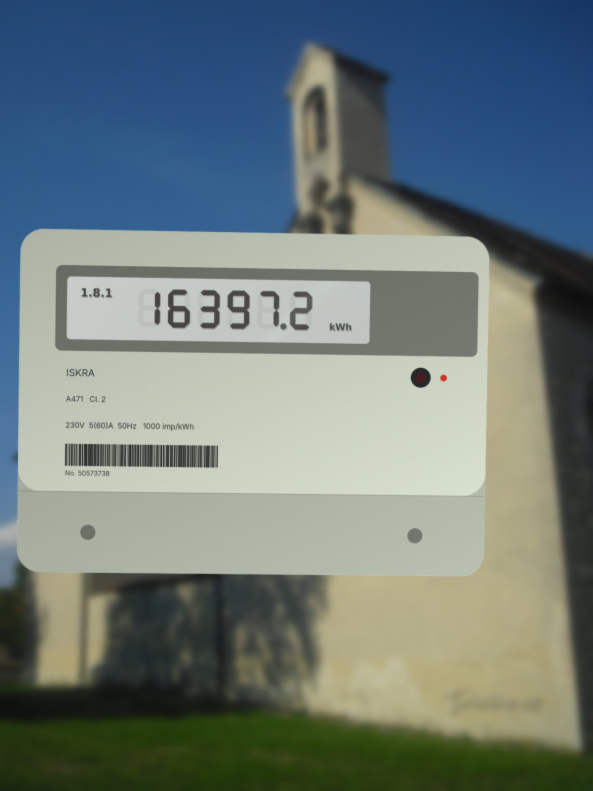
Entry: 16397.2 kWh
